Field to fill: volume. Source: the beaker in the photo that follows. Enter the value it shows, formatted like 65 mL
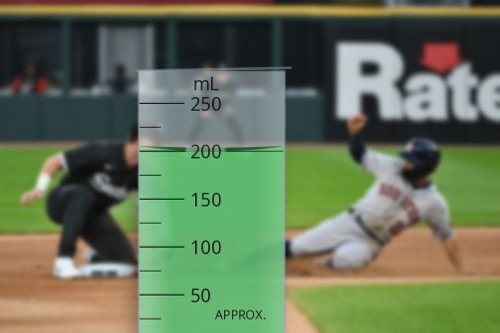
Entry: 200 mL
